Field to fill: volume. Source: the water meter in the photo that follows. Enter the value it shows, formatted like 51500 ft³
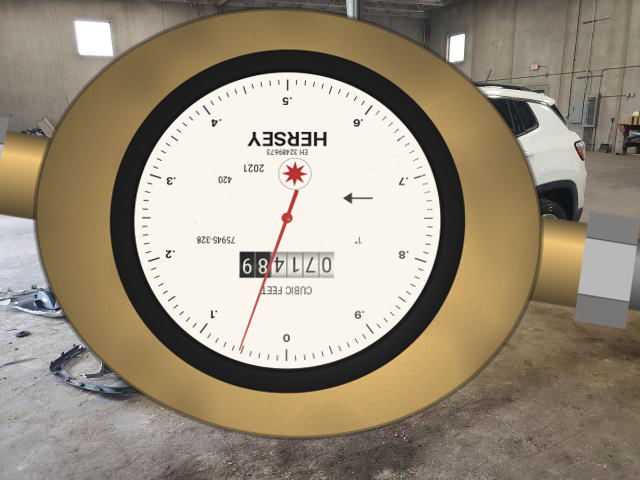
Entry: 71489.05 ft³
